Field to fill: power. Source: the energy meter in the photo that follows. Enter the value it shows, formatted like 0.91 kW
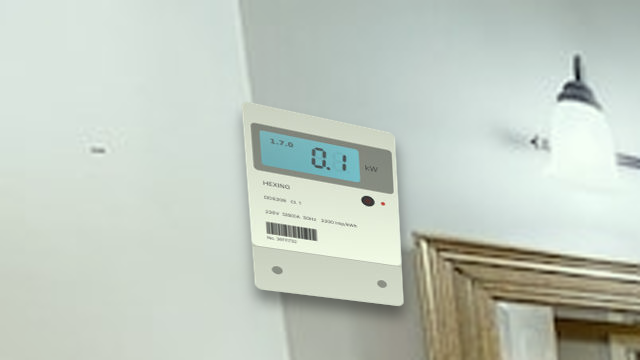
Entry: 0.1 kW
